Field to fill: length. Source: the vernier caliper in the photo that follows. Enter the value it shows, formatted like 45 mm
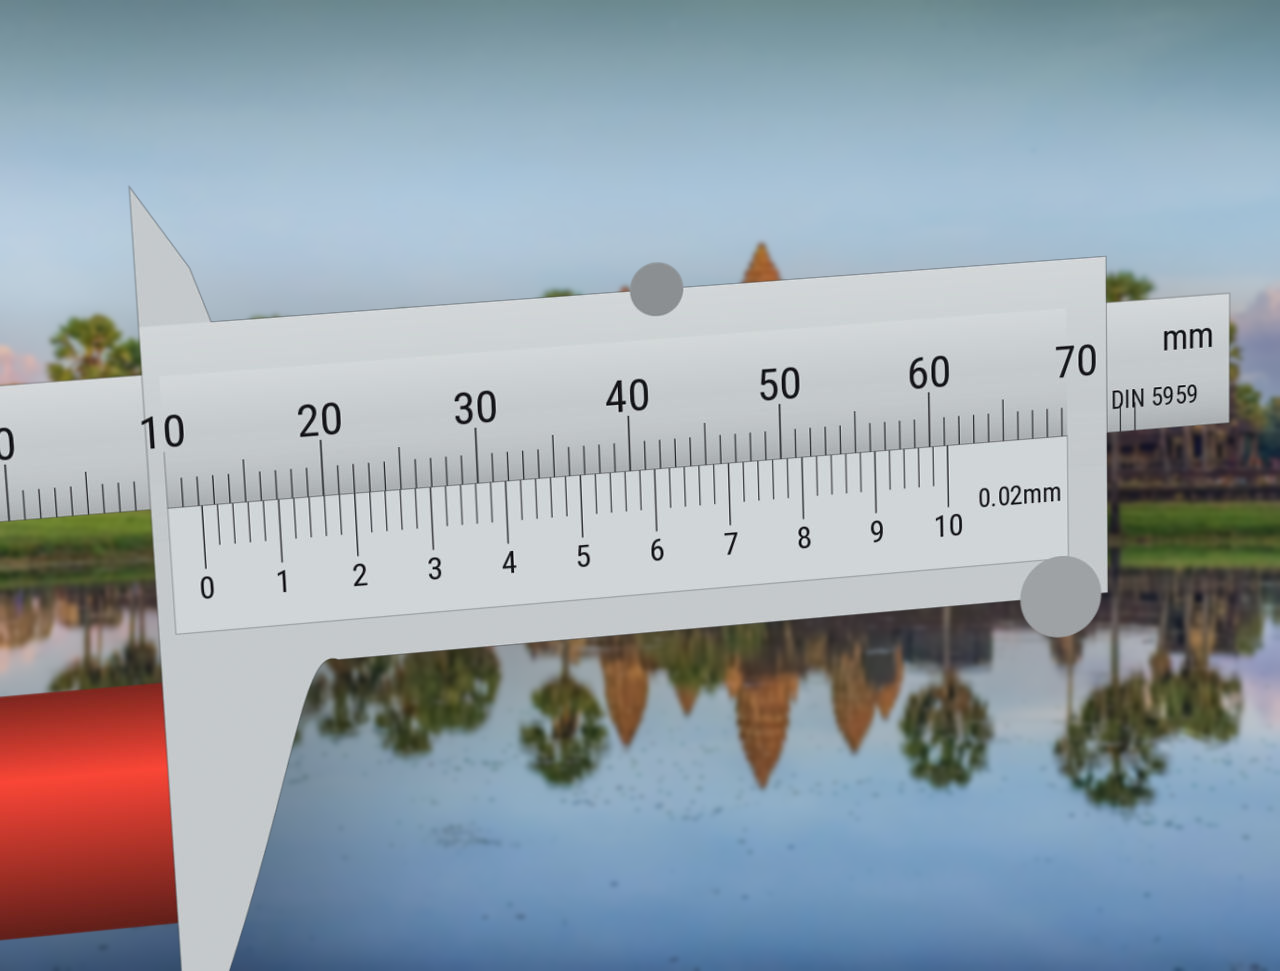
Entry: 12.2 mm
